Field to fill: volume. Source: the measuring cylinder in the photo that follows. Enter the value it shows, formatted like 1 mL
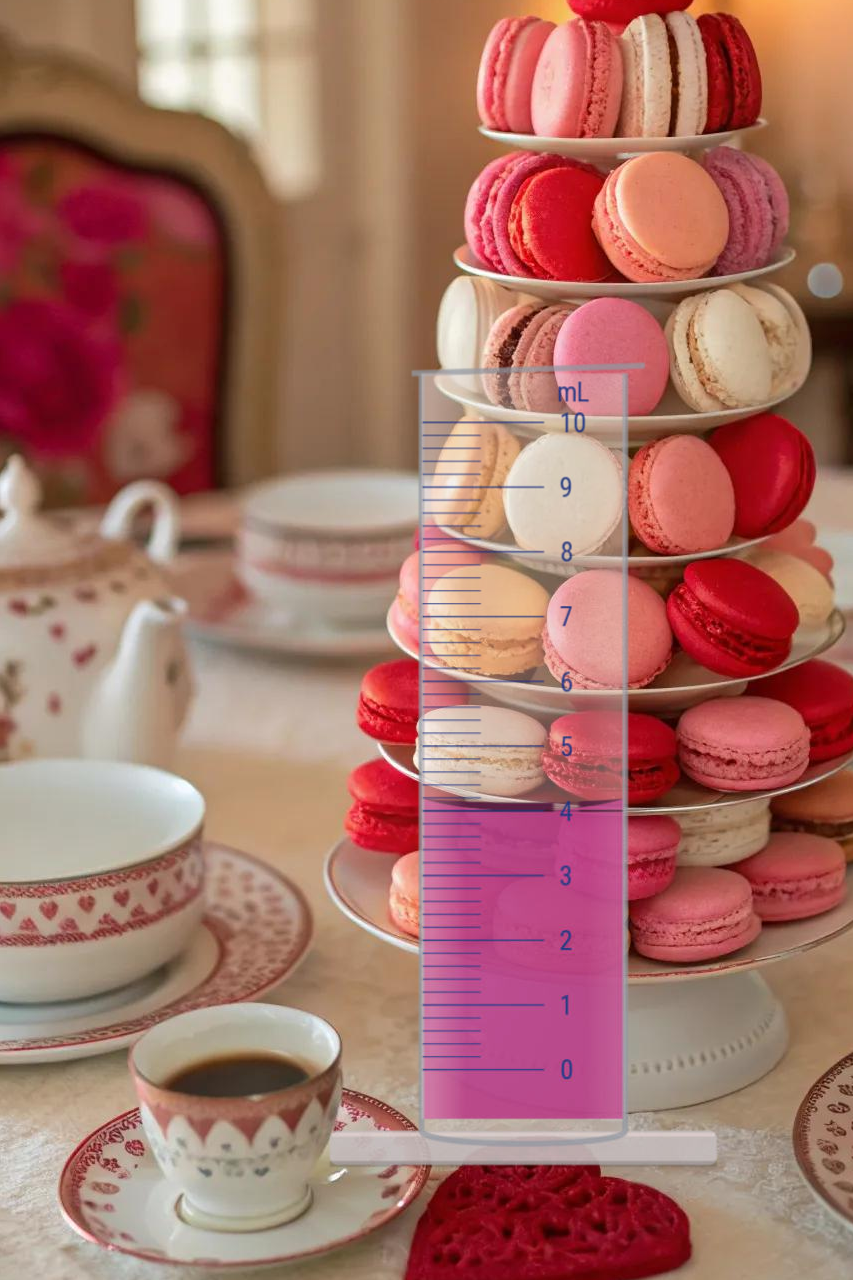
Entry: 4 mL
